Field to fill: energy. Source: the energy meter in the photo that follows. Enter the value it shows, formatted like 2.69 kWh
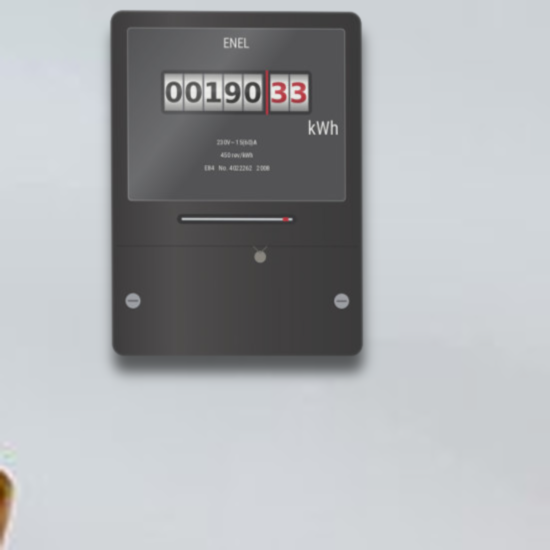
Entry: 190.33 kWh
